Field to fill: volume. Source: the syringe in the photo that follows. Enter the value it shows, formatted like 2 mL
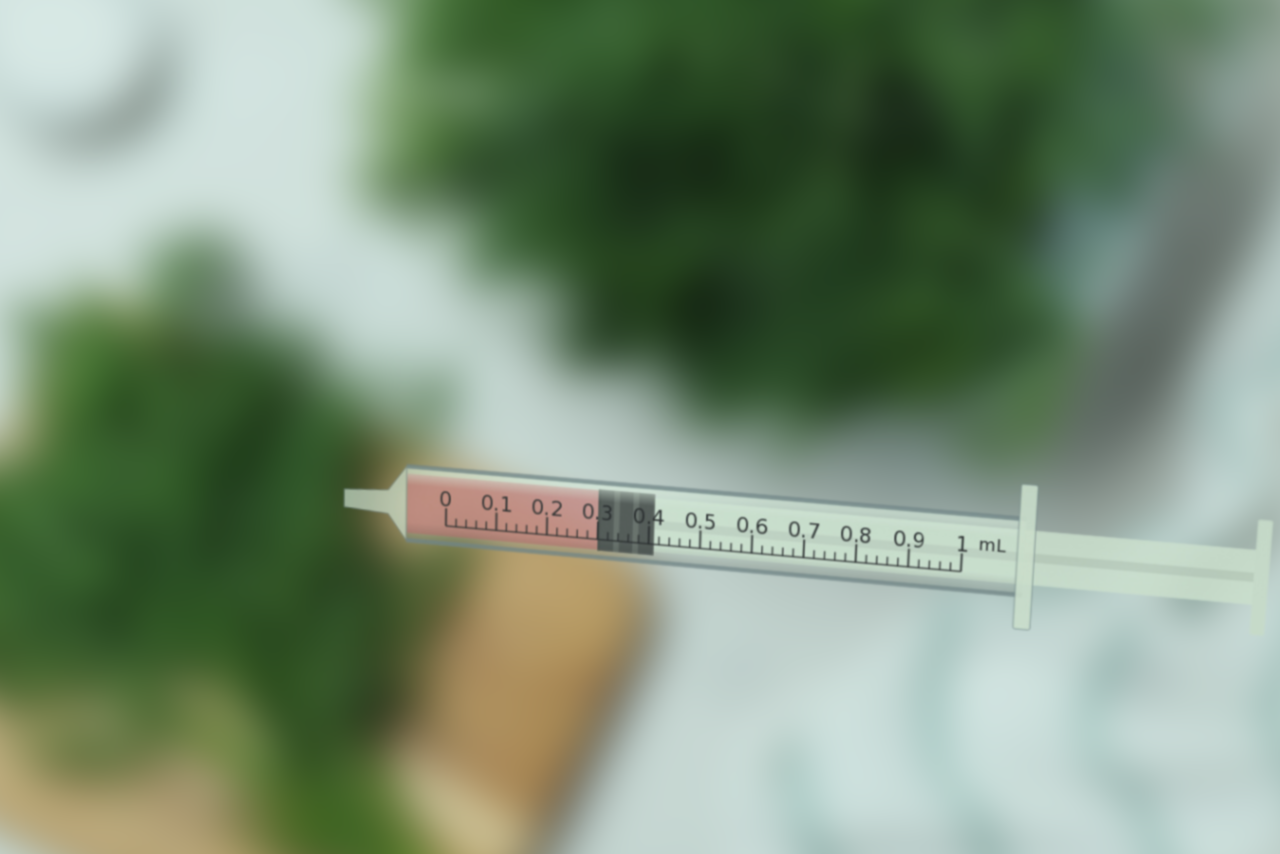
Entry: 0.3 mL
